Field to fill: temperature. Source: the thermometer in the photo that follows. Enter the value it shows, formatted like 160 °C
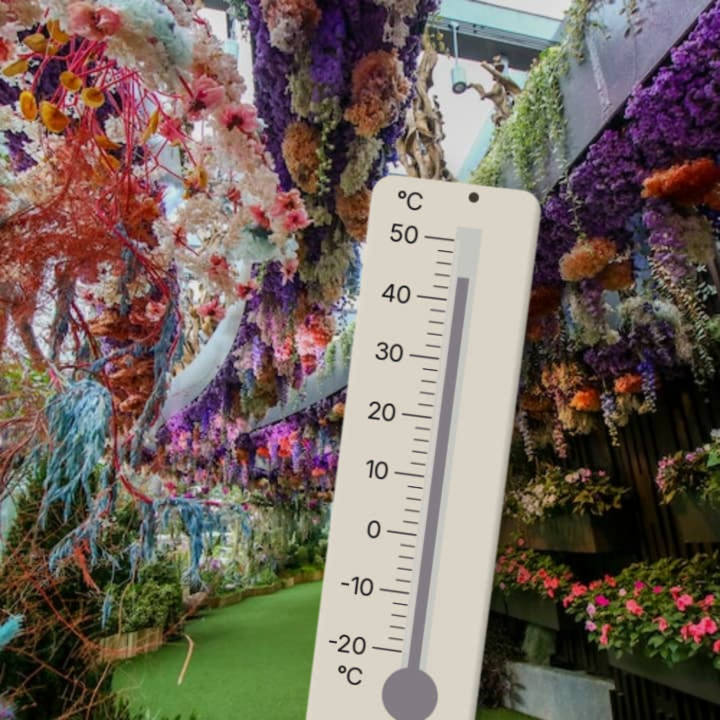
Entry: 44 °C
